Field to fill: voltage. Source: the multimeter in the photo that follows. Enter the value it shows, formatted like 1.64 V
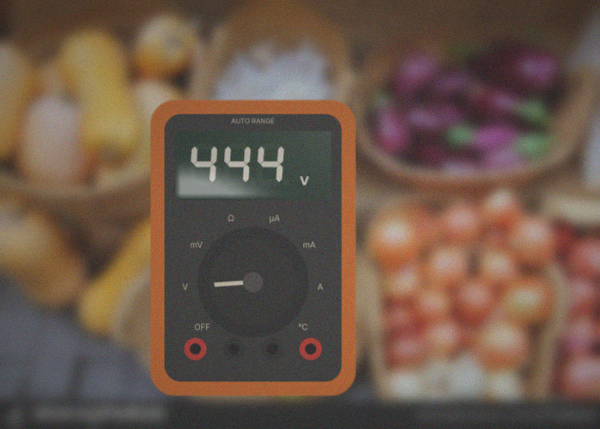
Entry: 444 V
